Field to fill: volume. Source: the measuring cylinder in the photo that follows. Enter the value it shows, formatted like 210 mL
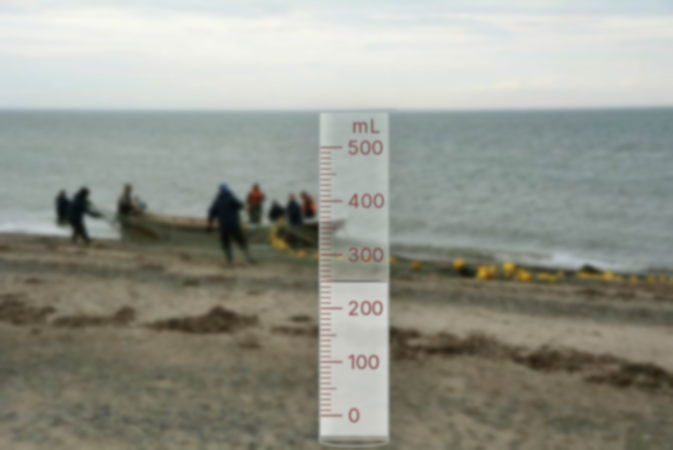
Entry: 250 mL
